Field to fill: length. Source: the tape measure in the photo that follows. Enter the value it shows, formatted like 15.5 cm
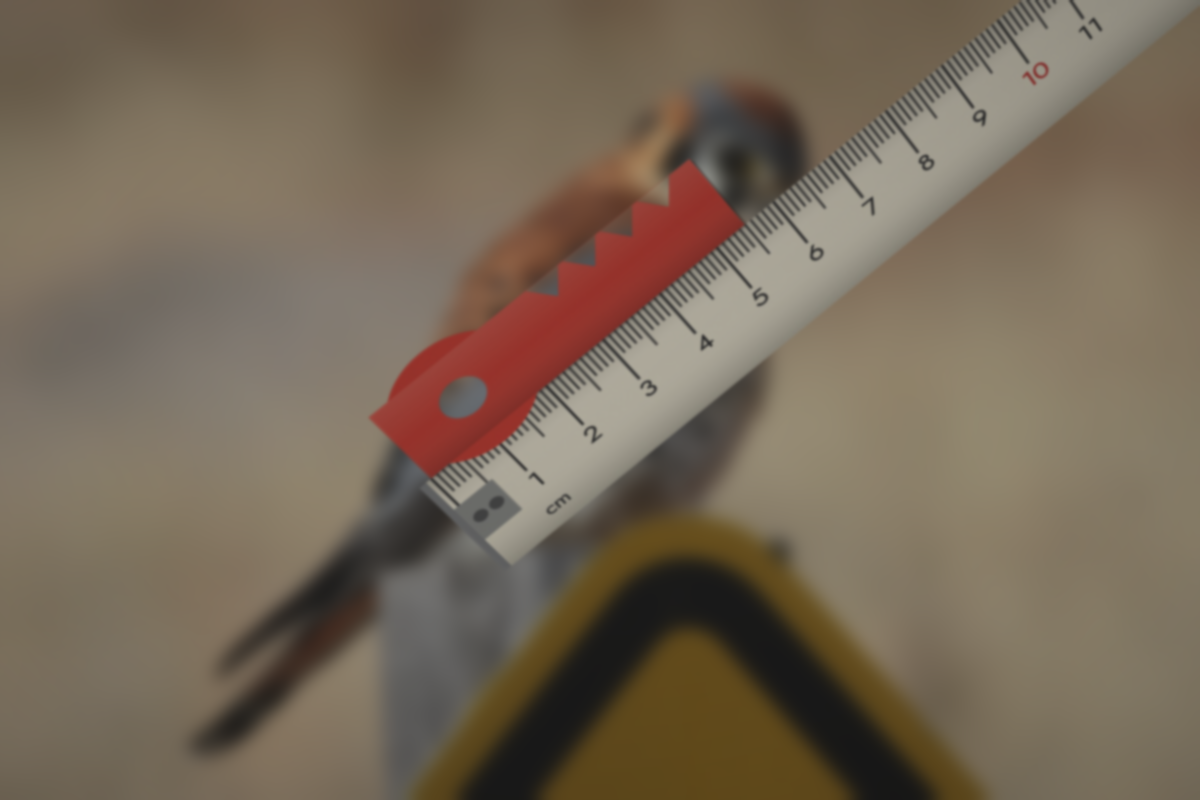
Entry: 5.5 cm
